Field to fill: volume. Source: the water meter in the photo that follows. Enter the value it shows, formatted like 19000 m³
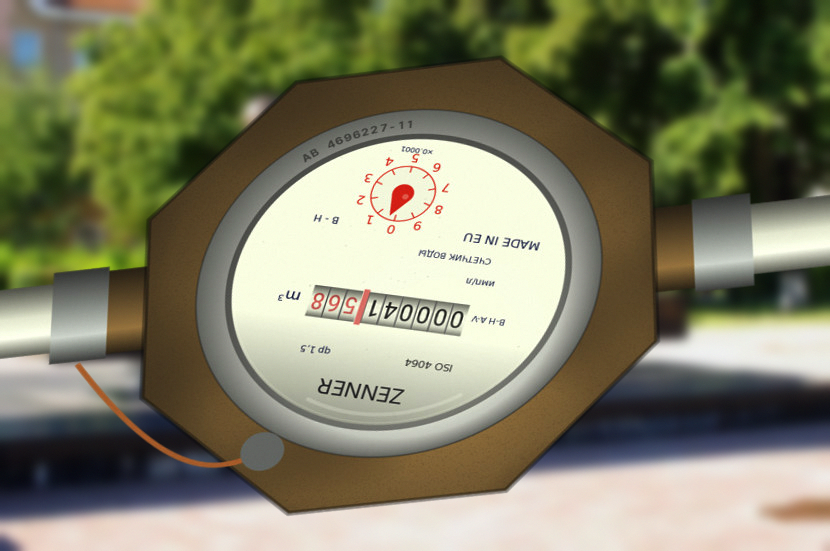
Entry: 41.5680 m³
